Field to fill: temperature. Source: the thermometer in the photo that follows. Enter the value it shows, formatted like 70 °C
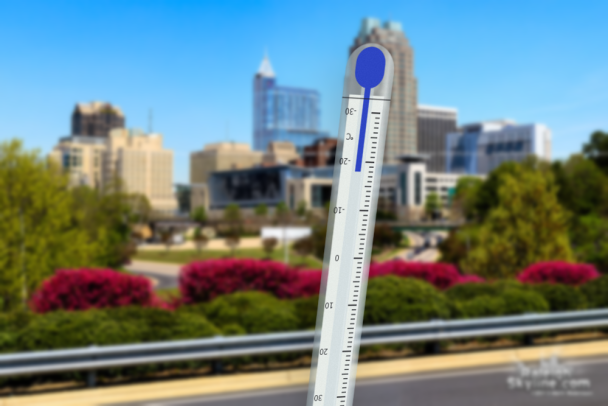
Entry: -18 °C
